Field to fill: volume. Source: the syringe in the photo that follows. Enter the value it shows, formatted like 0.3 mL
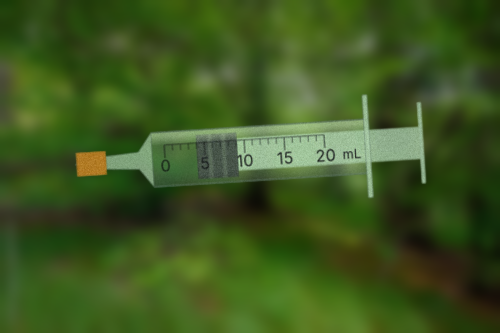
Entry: 4 mL
